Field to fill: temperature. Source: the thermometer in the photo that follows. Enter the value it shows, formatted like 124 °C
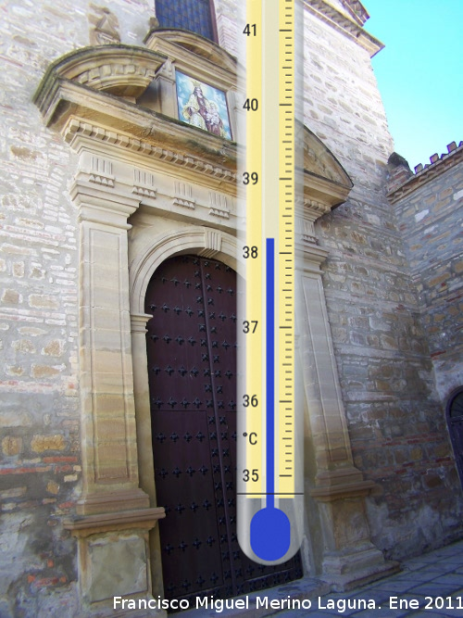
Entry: 38.2 °C
